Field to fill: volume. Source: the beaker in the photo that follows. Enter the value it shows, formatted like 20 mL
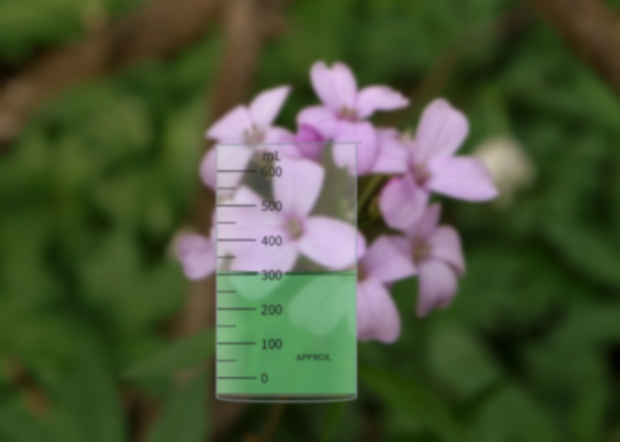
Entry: 300 mL
